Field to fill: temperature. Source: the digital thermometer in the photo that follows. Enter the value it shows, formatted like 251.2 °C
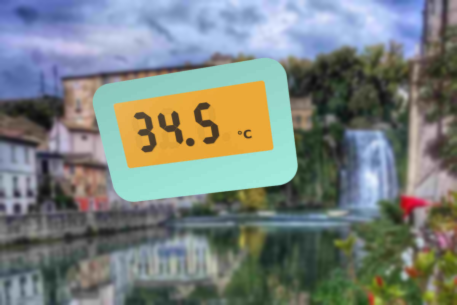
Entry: 34.5 °C
